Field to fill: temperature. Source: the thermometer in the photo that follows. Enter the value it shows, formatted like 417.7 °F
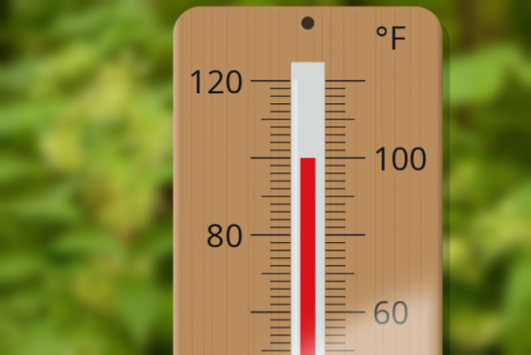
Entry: 100 °F
